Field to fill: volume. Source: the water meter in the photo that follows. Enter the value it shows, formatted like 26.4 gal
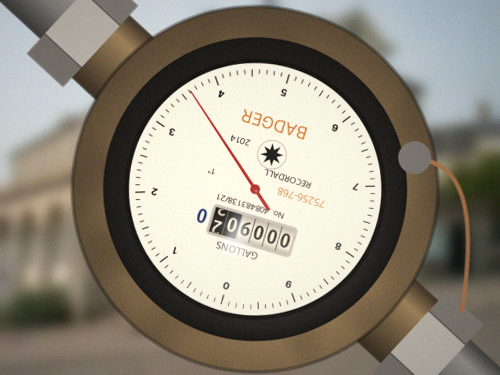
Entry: 9023.6 gal
